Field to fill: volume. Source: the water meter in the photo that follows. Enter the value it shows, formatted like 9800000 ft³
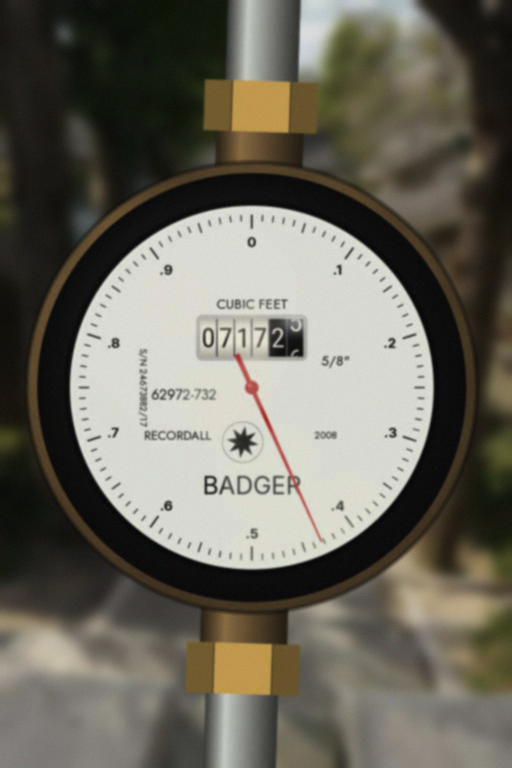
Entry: 71725.43 ft³
